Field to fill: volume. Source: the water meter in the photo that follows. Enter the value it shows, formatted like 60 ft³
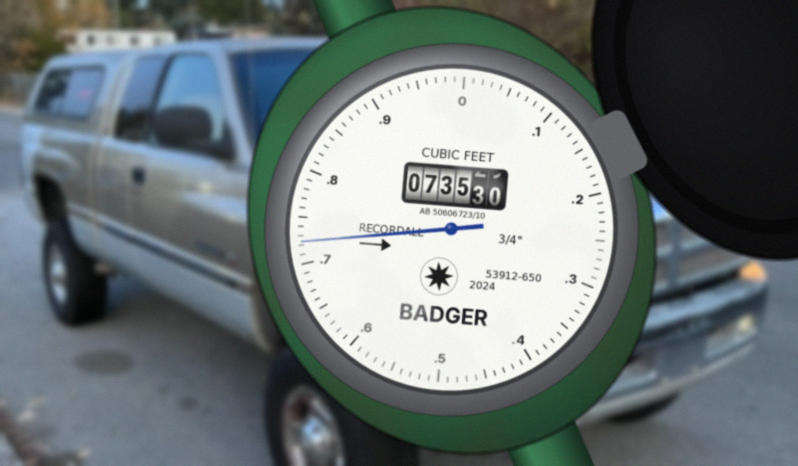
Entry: 73529.72 ft³
